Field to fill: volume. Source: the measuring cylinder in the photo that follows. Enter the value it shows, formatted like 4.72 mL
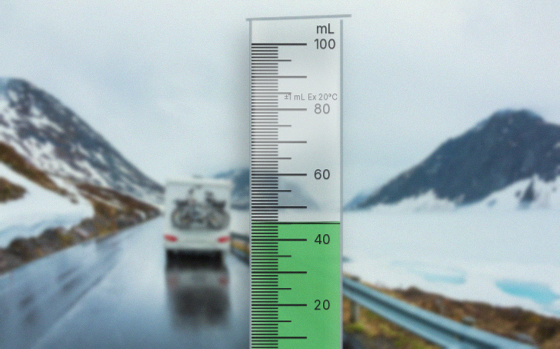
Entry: 45 mL
